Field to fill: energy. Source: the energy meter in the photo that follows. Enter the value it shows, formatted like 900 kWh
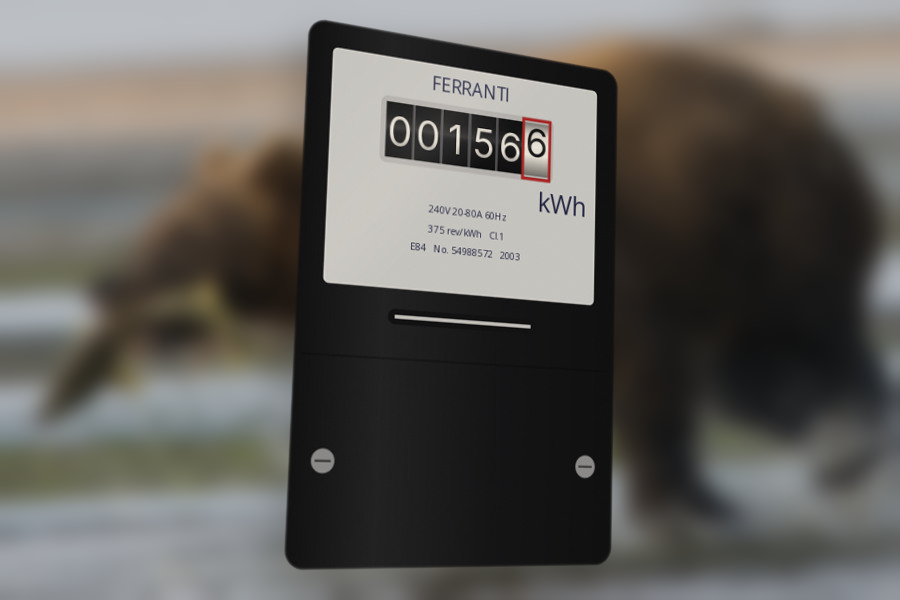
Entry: 156.6 kWh
